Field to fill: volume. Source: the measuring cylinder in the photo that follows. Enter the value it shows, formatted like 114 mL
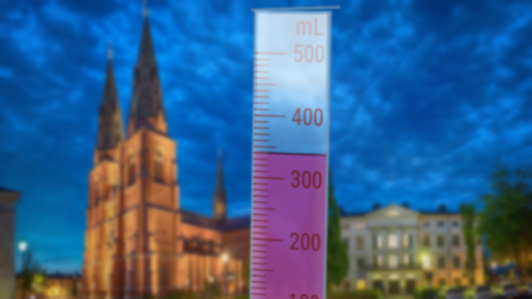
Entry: 340 mL
